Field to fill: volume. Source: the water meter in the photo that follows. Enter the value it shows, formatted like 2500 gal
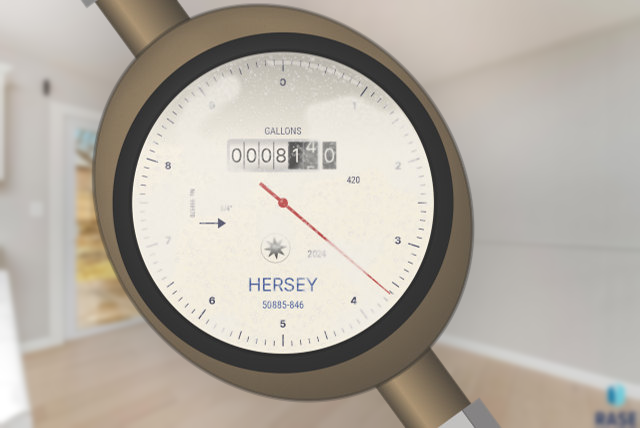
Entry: 8143.6 gal
